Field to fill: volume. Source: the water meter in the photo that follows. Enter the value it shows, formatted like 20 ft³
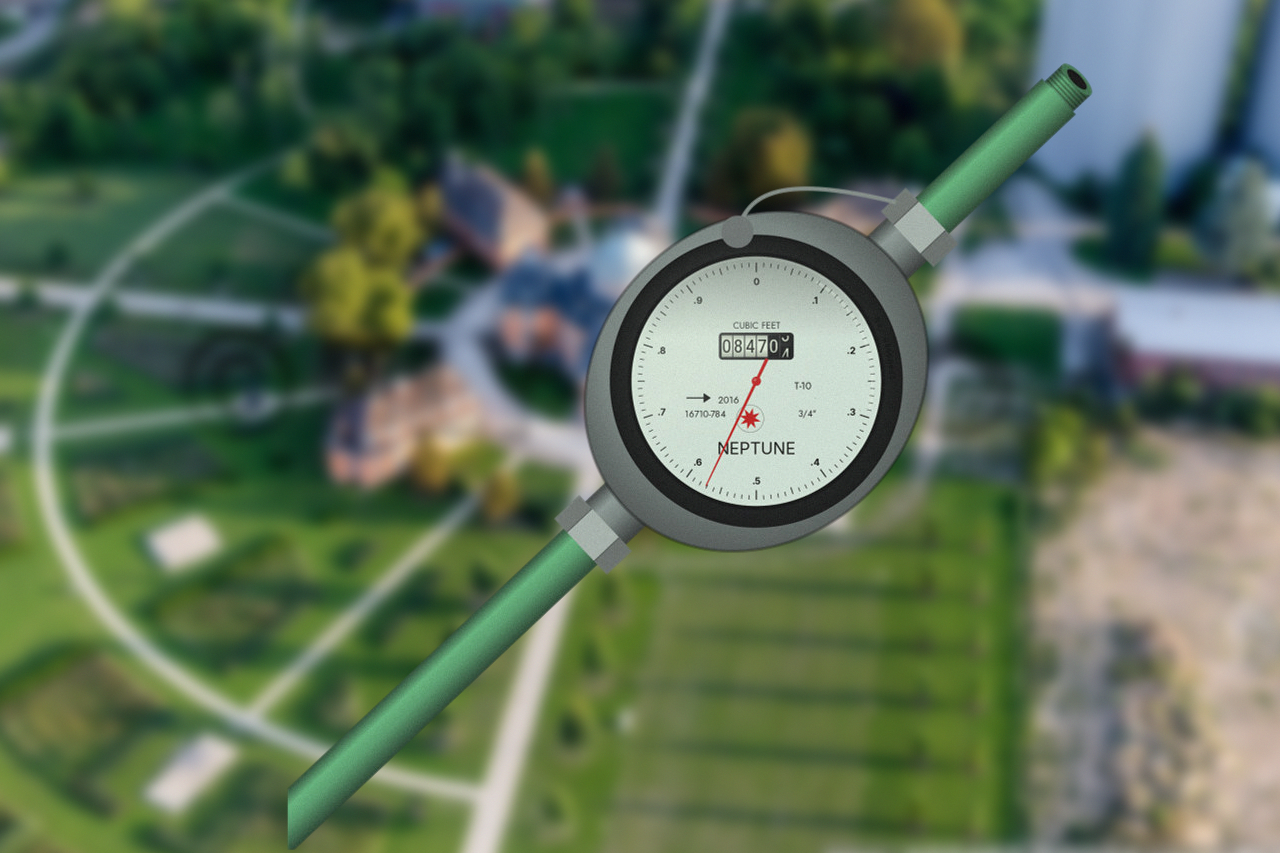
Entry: 84703.57 ft³
